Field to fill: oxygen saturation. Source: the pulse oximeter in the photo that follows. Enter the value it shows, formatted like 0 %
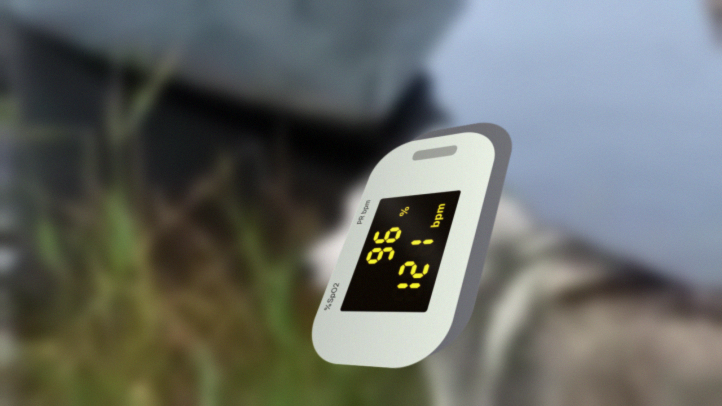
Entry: 96 %
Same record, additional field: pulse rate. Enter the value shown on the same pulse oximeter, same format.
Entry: 121 bpm
